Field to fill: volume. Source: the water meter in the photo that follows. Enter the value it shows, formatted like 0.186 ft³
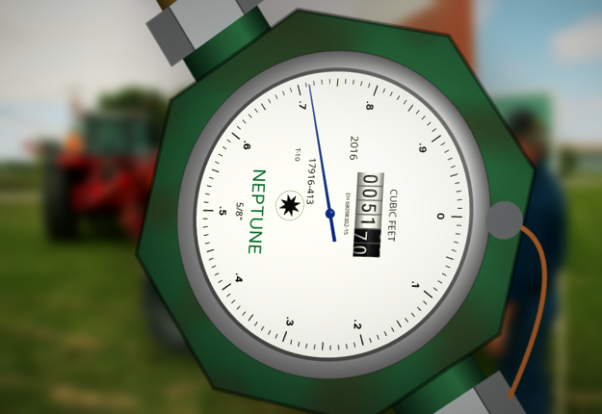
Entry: 5169.71 ft³
